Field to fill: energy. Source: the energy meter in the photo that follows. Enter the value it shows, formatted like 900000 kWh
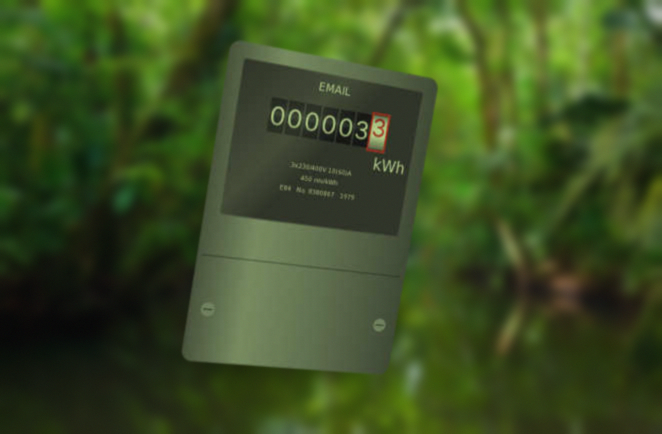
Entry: 3.3 kWh
